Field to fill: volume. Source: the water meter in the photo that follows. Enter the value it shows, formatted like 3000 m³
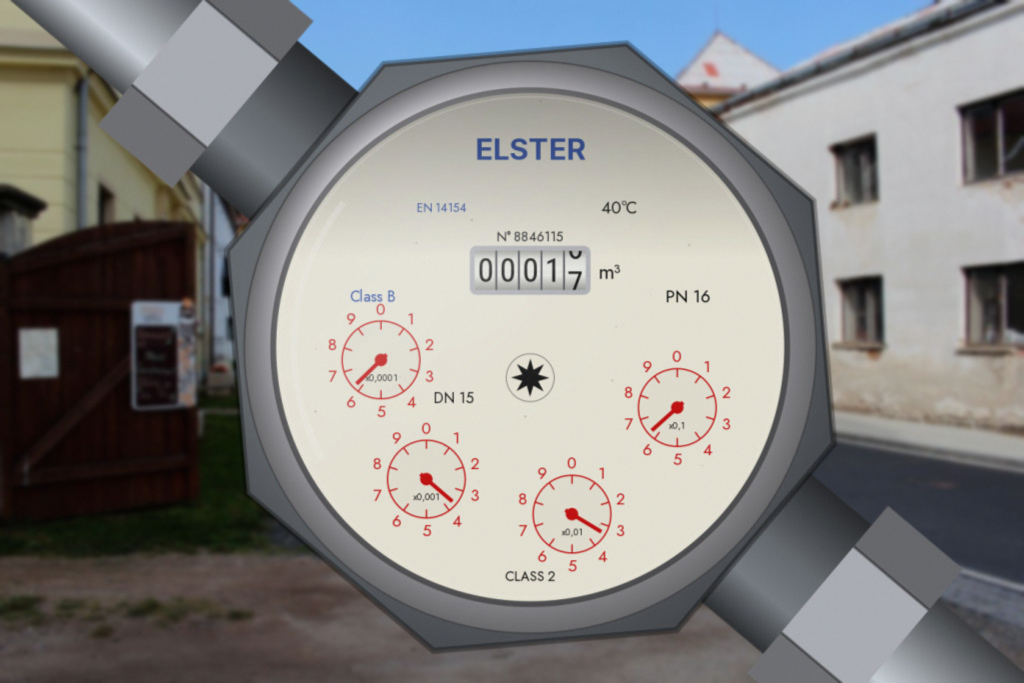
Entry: 16.6336 m³
